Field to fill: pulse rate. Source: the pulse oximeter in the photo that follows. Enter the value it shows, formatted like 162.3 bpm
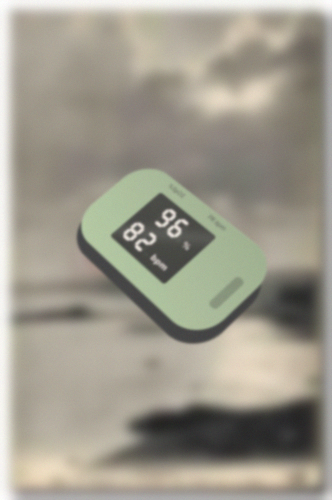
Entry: 82 bpm
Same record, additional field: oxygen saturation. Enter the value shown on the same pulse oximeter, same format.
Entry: 96 %
